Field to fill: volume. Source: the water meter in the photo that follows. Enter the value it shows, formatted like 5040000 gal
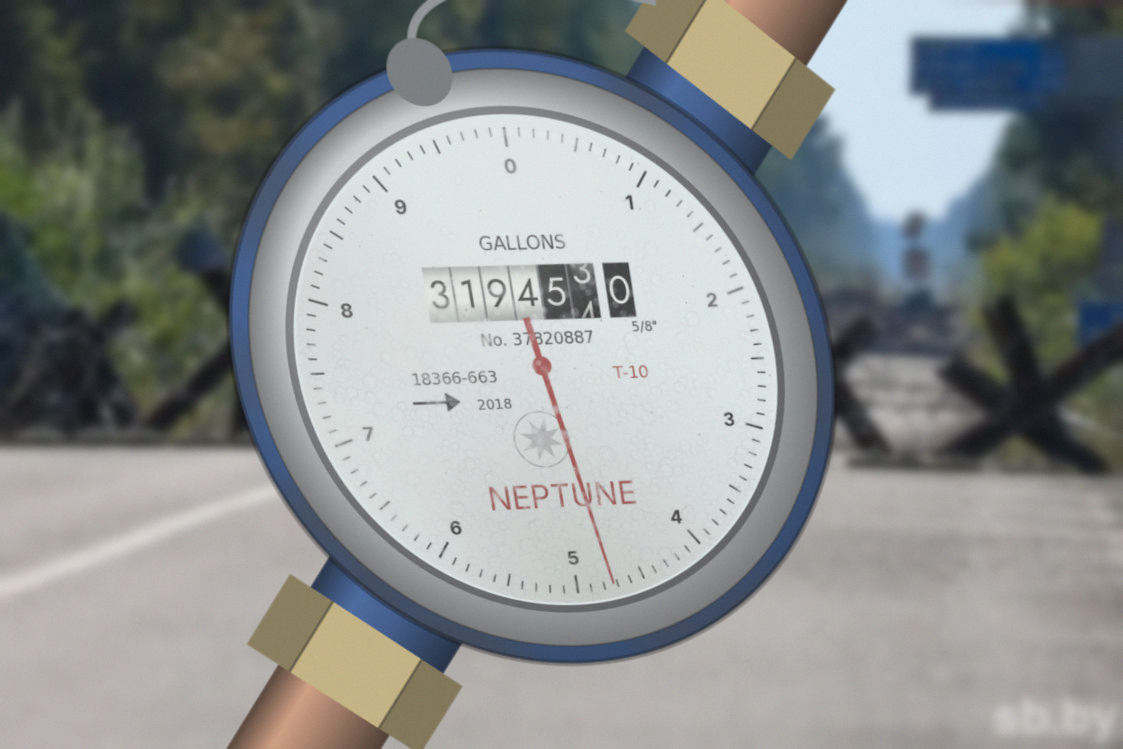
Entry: 3194534.7 gal
